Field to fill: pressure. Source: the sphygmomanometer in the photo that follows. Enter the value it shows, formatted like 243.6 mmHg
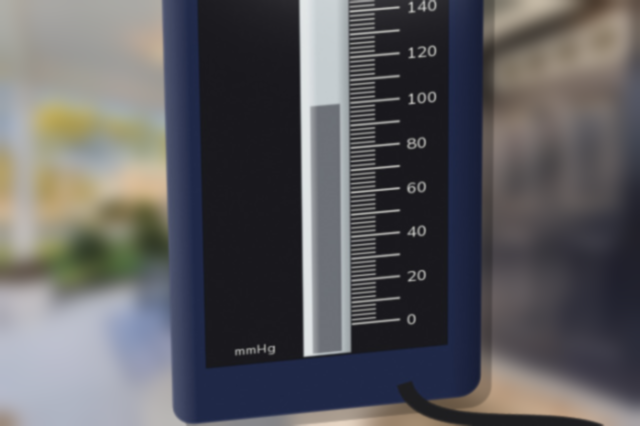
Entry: 100 mmHg
